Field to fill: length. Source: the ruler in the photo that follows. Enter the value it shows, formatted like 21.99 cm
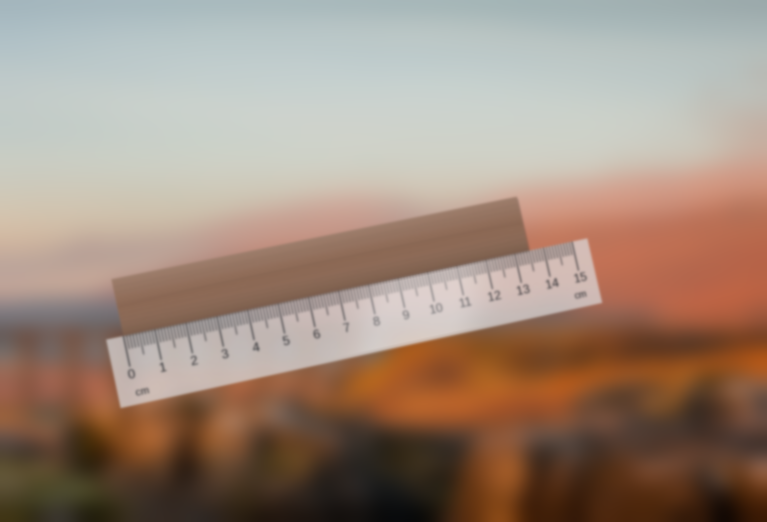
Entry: 13.5 cm
